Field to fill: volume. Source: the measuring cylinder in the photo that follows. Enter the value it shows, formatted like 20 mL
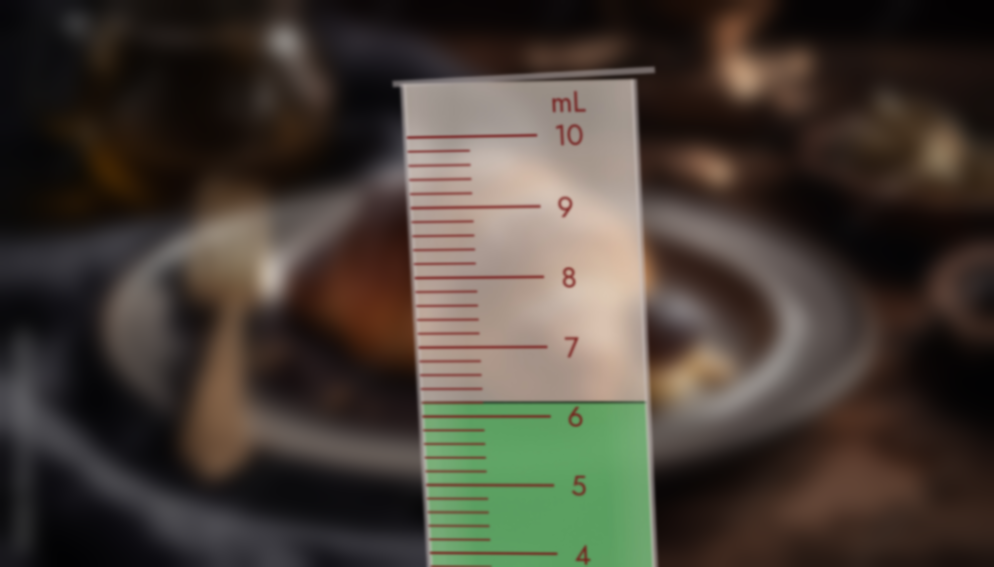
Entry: 6.2 mL
